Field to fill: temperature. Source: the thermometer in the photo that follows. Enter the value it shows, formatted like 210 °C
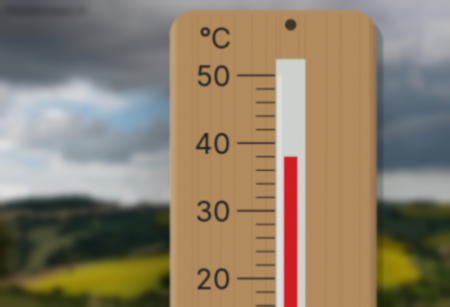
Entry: 38 °C
